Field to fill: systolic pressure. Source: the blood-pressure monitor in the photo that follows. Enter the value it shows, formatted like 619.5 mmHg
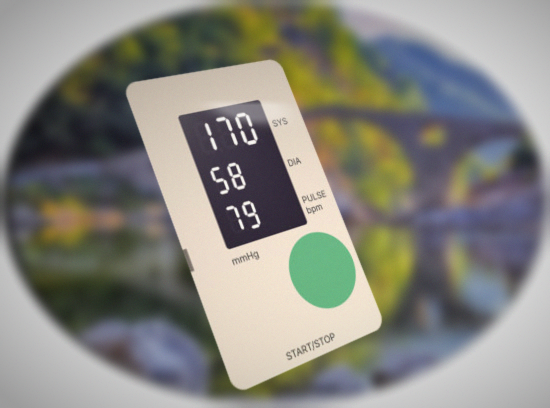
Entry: 170 mmHg
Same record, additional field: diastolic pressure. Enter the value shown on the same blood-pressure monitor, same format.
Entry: 58 mmHg
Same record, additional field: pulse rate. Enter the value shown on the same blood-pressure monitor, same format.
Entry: 79 bpm
